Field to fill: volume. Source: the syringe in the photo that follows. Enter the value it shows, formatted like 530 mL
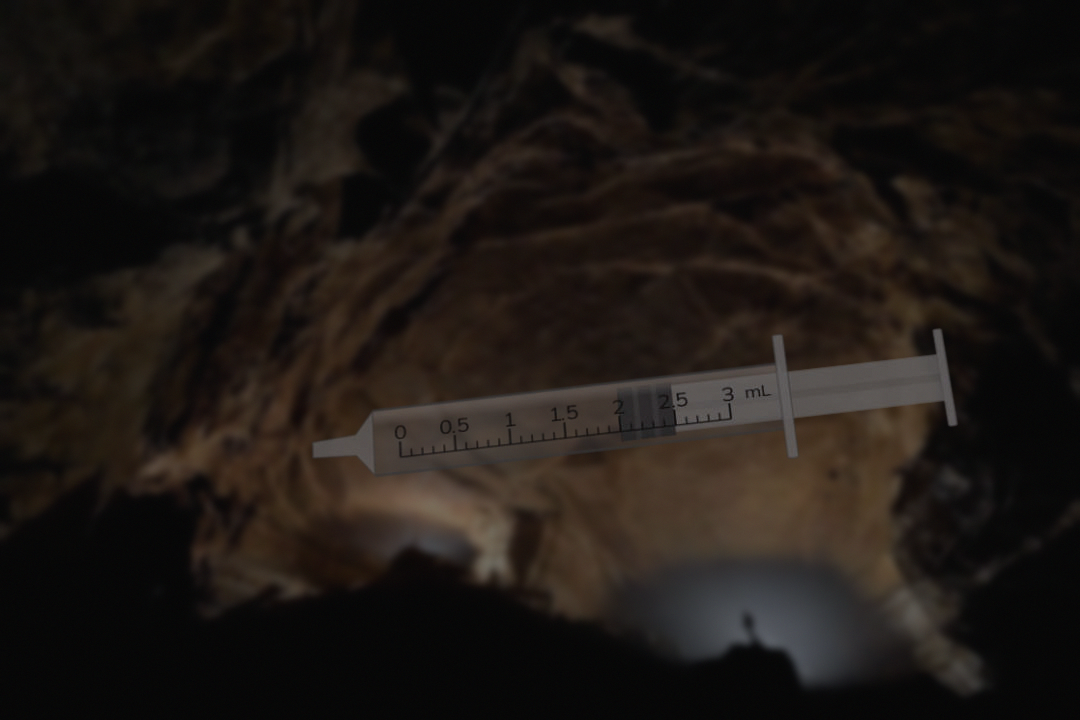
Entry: 2 mL
